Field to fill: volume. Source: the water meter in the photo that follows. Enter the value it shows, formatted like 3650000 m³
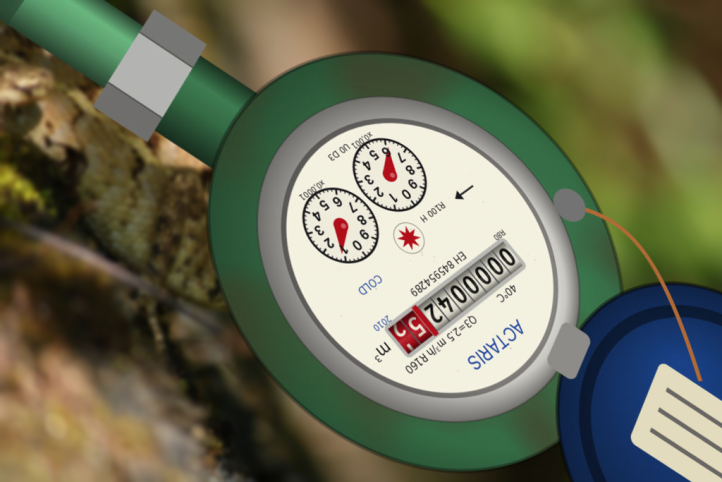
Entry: 42.5161 m³
